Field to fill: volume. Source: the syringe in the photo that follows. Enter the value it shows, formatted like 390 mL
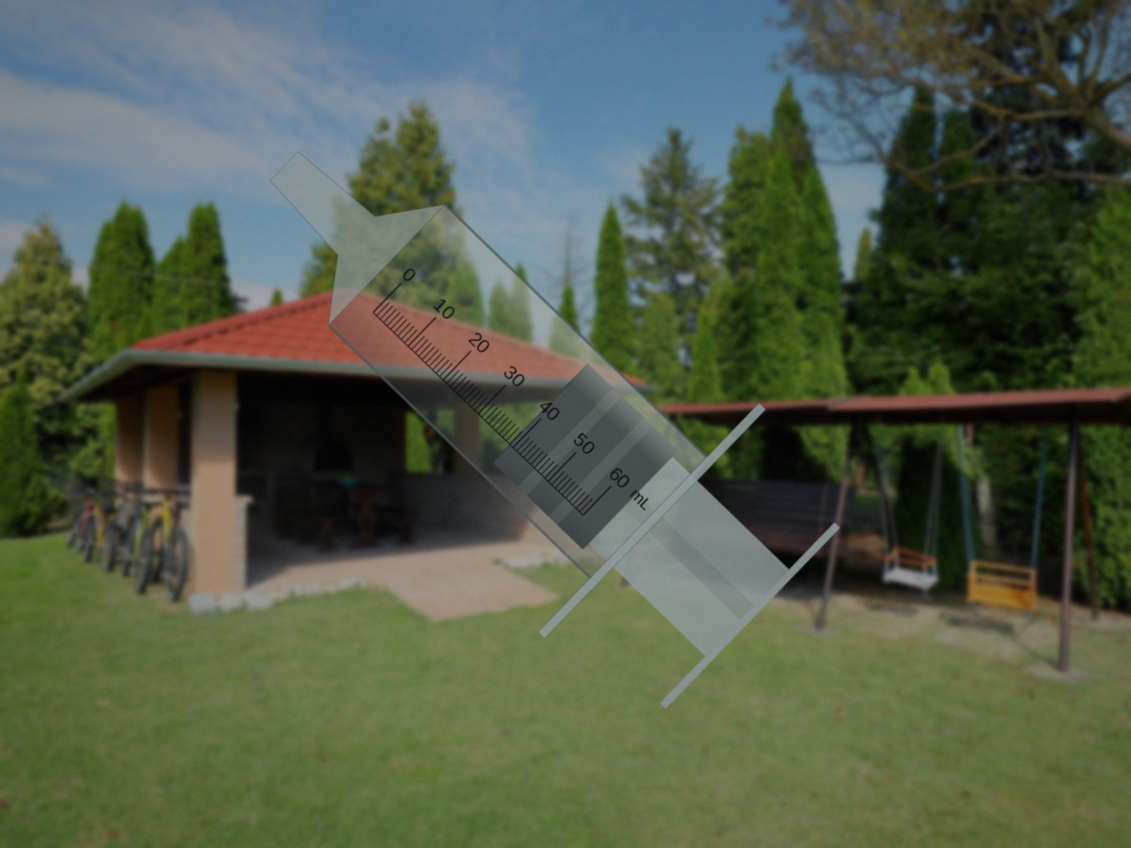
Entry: 39 mL
